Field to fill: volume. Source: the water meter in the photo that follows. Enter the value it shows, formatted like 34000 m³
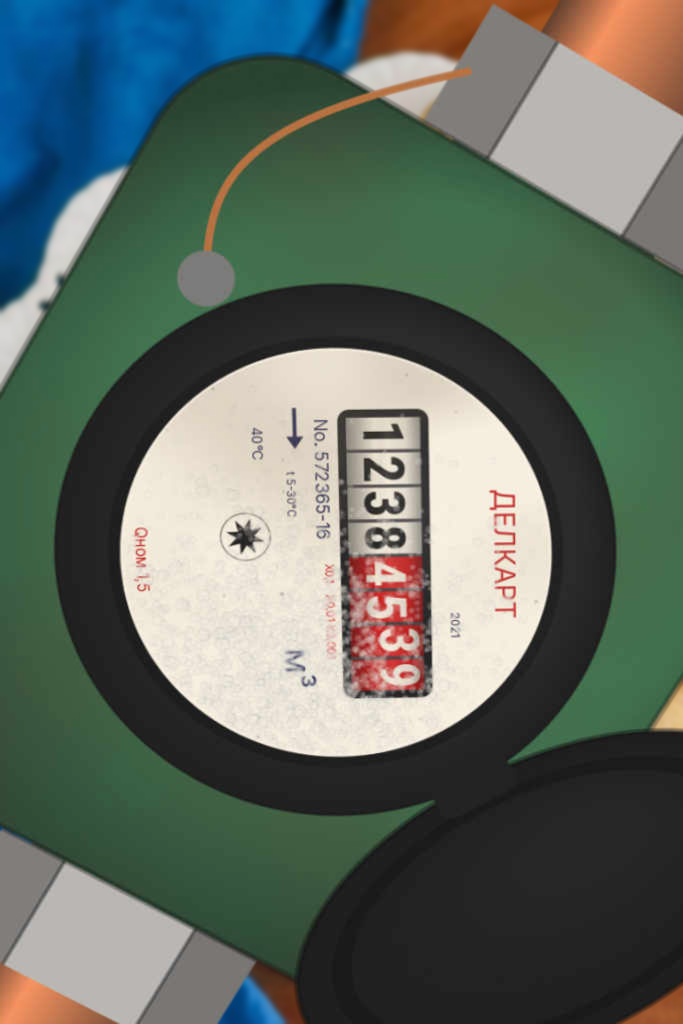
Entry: 1238.4539 m³
